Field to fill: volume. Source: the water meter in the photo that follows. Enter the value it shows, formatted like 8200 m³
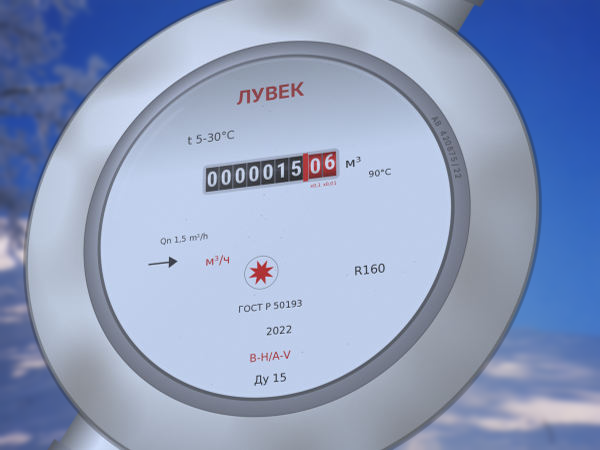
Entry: 15.06 m³
